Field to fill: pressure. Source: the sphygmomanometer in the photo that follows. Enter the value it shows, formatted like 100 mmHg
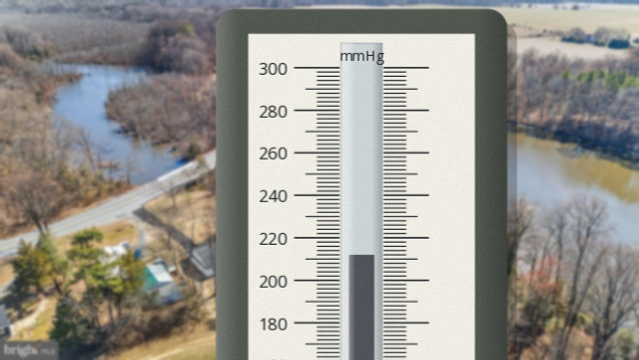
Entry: 212 mmHg
